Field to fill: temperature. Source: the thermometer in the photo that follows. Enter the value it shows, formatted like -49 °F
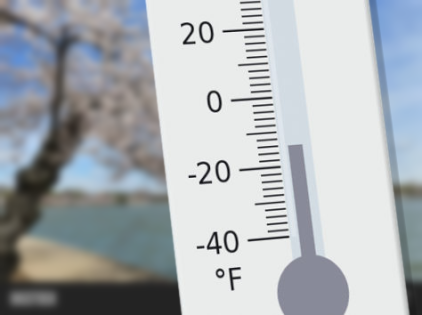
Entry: -14 °F
